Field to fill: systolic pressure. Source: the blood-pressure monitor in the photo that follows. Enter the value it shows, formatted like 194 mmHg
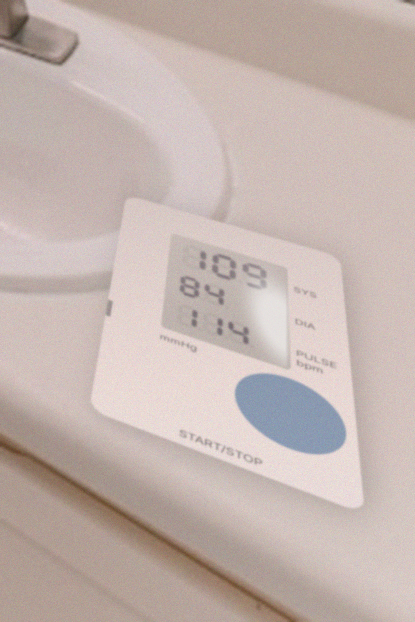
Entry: 109 mmHg
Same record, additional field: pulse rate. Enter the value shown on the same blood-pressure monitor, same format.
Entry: 114 bpm
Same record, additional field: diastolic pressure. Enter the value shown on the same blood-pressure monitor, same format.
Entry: 84 mmHg
